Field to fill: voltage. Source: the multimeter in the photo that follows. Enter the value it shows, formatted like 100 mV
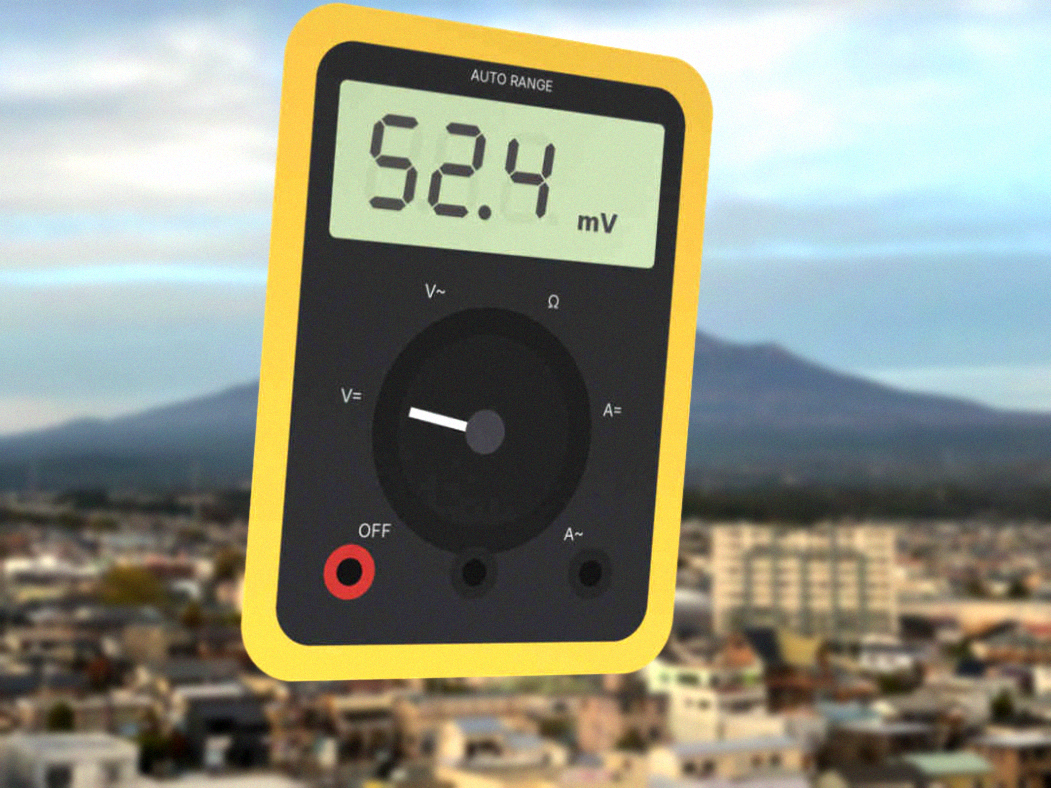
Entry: 52.4 mV
